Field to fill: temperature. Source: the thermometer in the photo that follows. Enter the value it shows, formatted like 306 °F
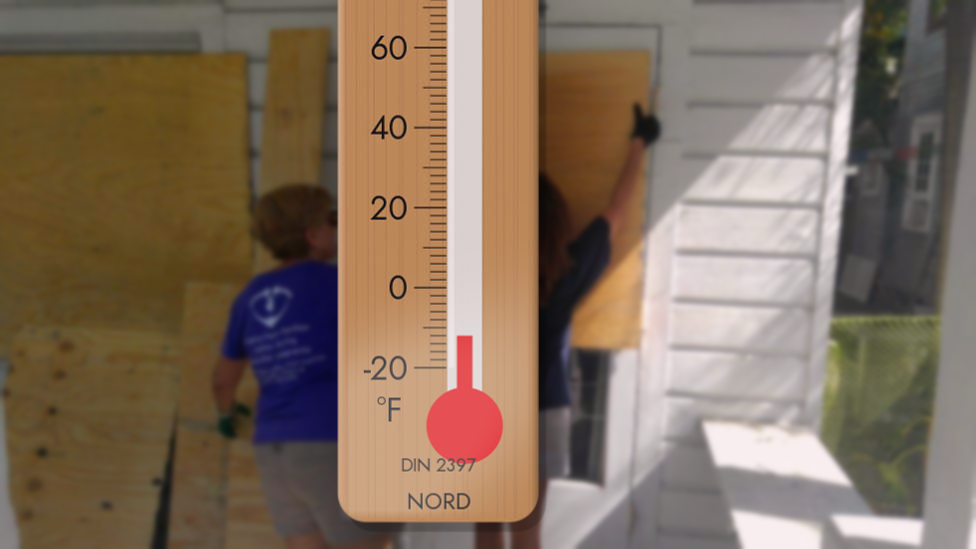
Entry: -12 °F
